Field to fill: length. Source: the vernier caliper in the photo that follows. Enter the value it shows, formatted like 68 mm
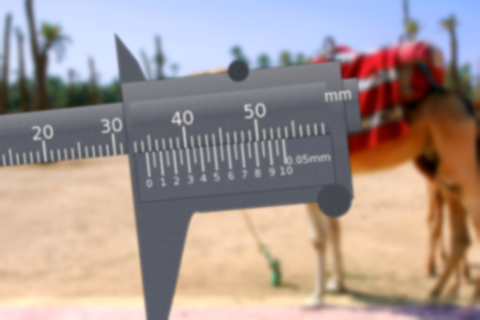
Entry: 34.5 mm
